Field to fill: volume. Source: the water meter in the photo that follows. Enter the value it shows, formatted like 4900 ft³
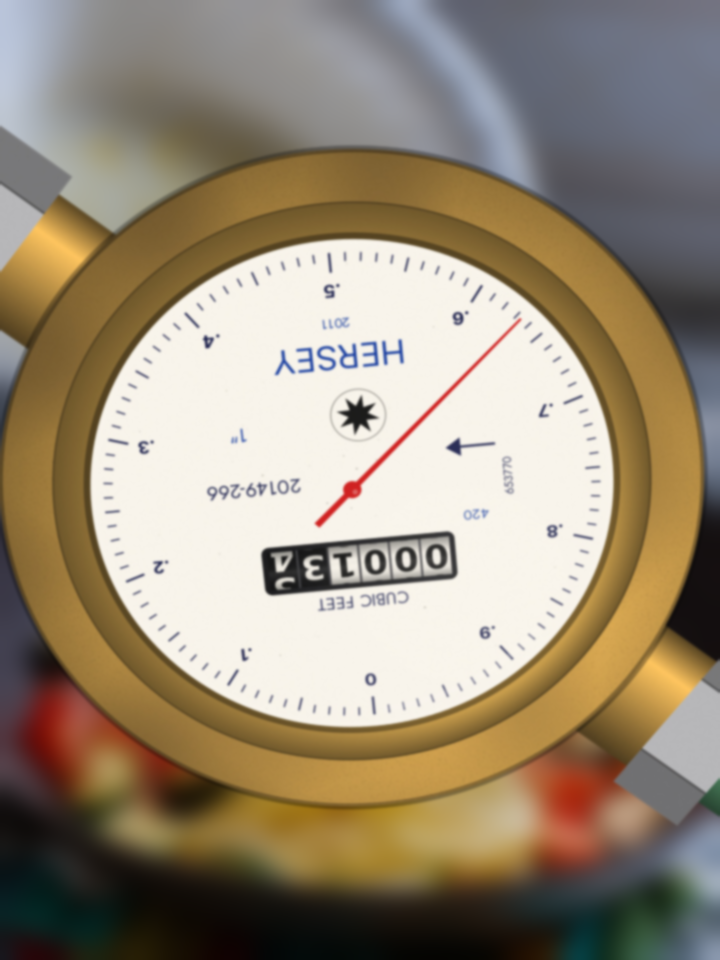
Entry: 133.63 ft³
